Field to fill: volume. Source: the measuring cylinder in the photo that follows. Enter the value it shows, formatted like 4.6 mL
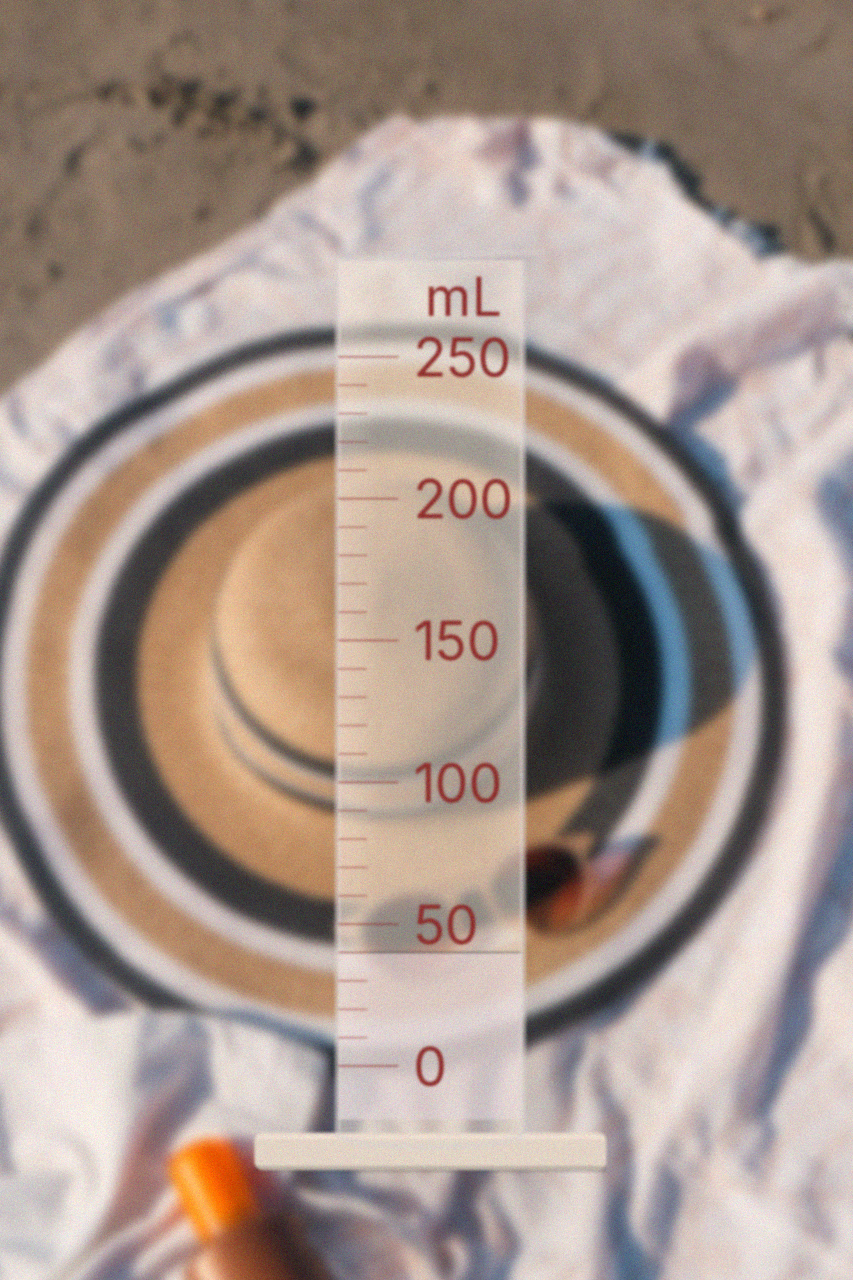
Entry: 40 mL
